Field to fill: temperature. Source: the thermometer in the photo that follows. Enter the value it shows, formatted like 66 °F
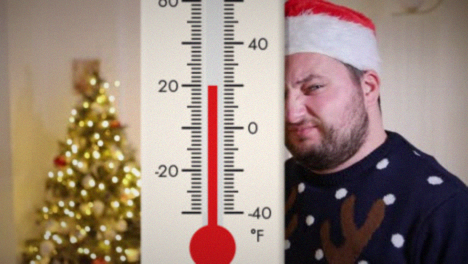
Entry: 20 °F
